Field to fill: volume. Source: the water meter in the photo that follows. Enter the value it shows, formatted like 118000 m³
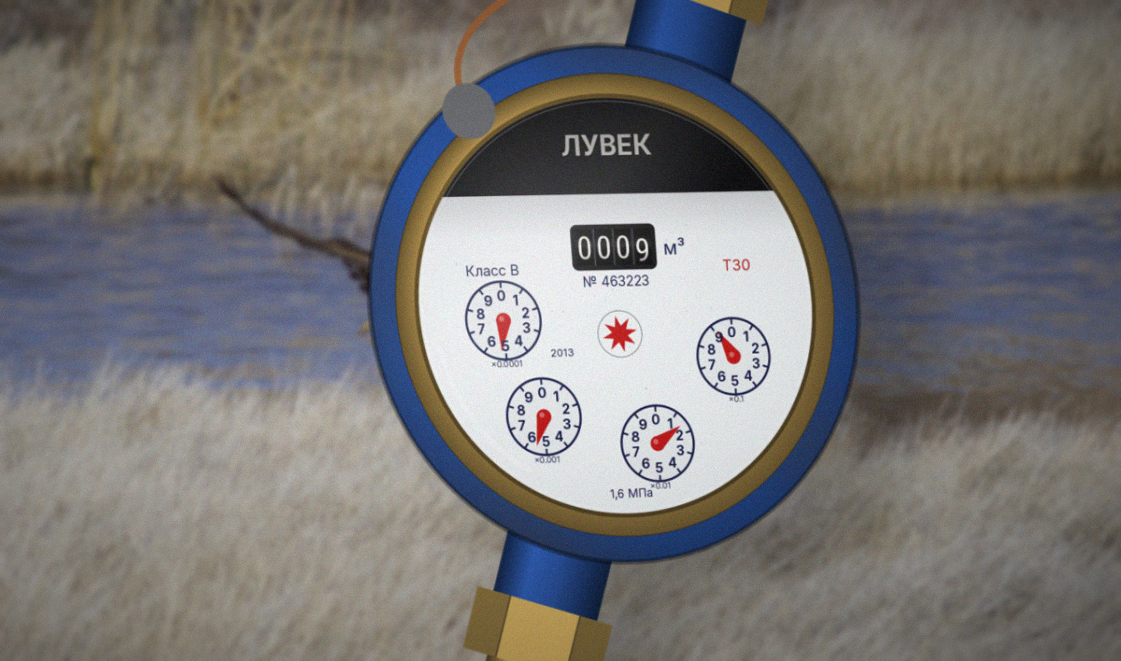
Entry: 8.9155 m³
